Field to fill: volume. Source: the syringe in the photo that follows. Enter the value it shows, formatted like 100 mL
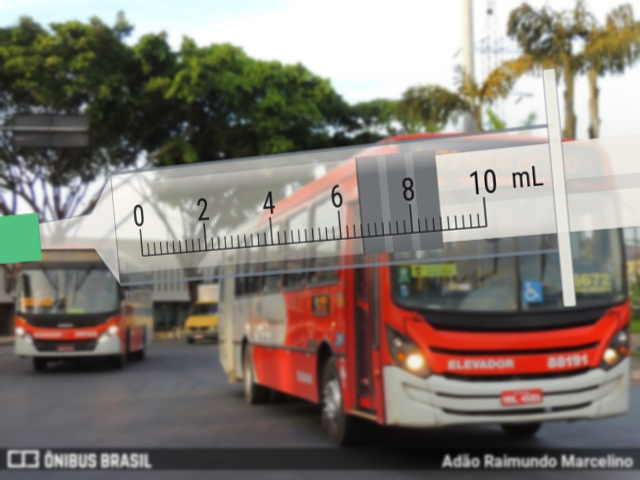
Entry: 6.6 mL
